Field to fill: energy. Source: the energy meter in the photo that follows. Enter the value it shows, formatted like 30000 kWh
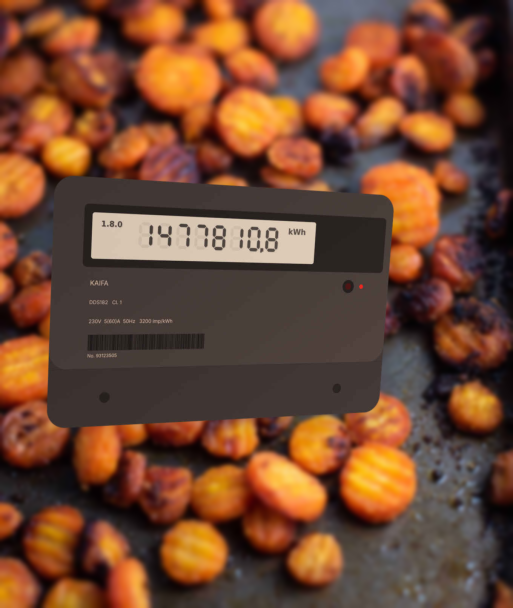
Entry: 1477810.8 kWh
